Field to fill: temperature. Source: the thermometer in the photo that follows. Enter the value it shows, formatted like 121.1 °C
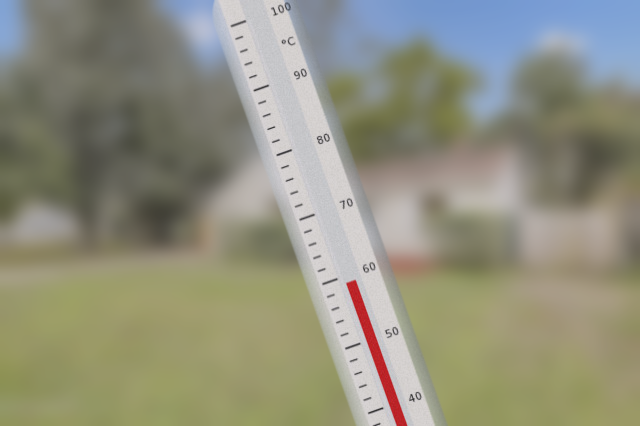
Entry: 59 °C
